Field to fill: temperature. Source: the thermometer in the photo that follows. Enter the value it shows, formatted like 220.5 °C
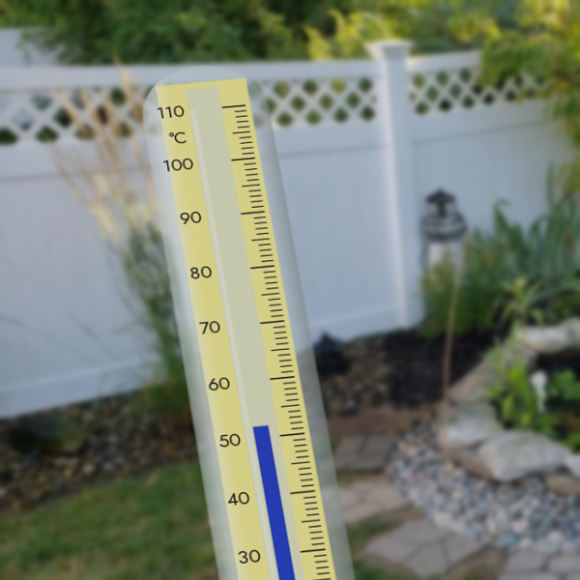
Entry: 52 °C
